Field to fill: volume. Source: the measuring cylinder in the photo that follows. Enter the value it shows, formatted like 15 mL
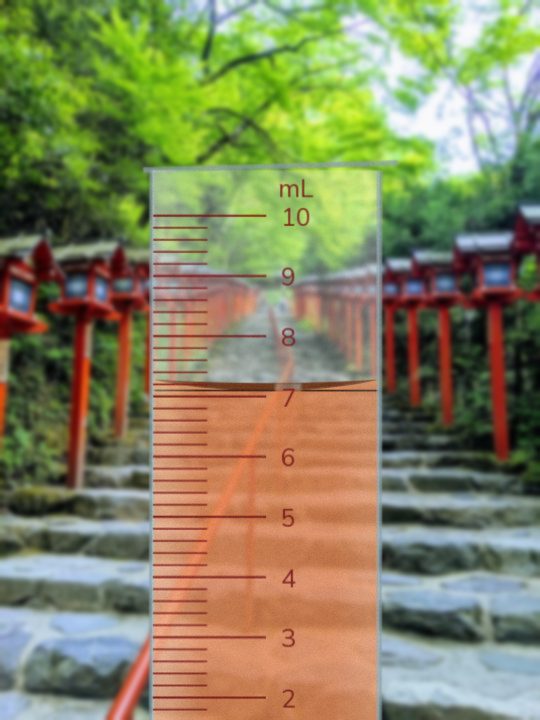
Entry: 7.1 mL
